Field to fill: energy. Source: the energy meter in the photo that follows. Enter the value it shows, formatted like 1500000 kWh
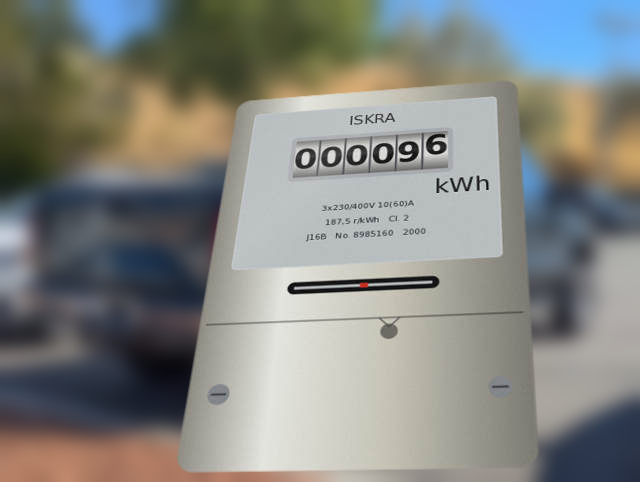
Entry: 96 kWh
